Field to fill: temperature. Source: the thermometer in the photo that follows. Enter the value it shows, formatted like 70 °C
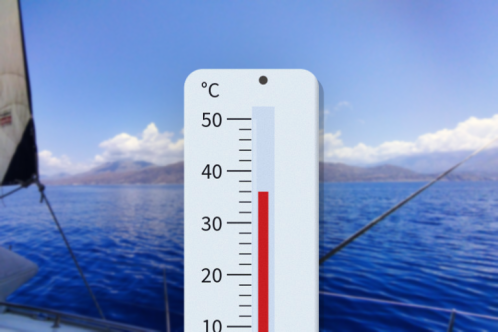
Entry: 36 °C
